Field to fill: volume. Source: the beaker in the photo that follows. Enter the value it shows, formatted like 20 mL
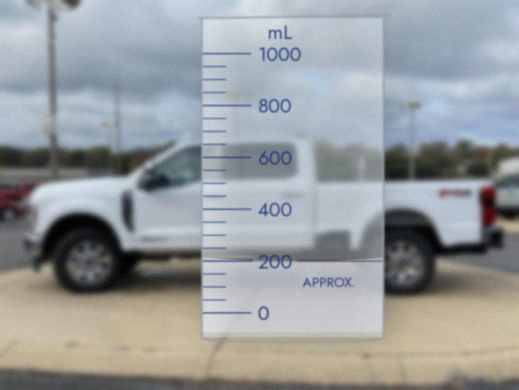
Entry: 200 mL
